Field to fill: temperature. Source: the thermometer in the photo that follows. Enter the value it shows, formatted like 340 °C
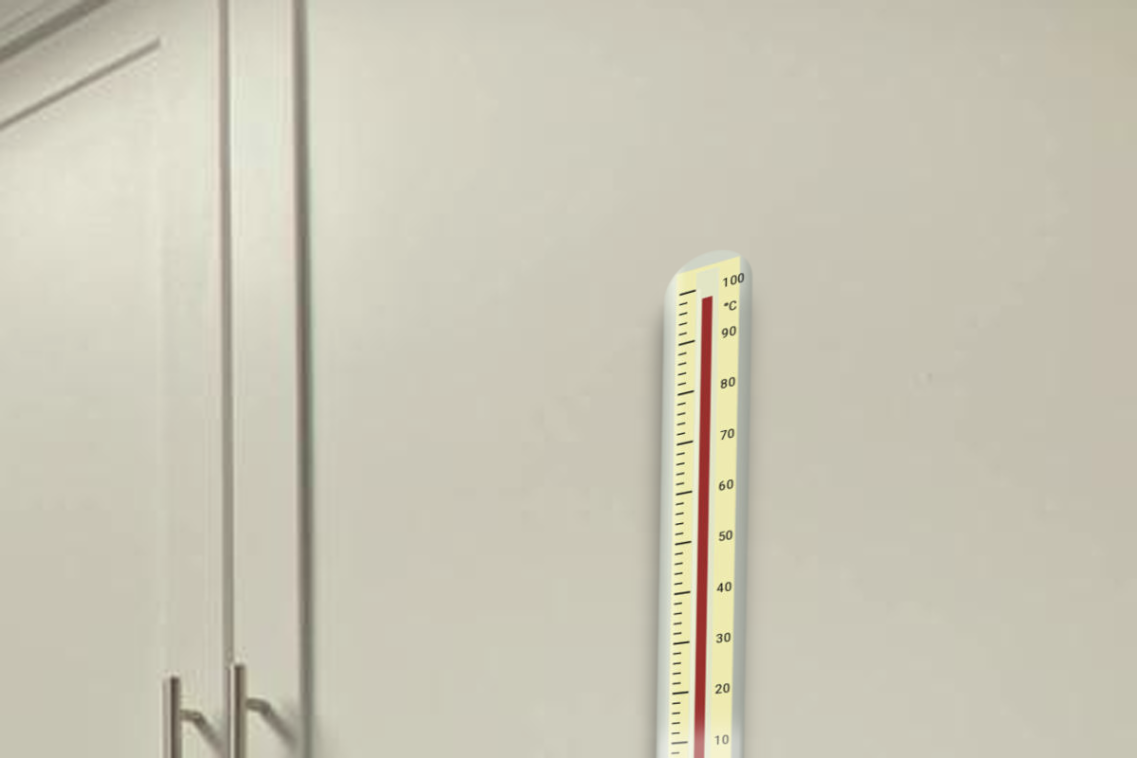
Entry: 98 °C
